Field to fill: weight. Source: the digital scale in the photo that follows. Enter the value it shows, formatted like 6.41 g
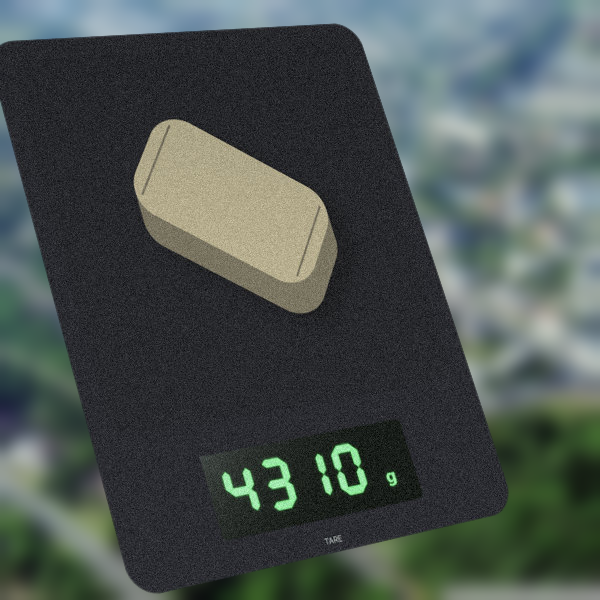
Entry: 4310 g
